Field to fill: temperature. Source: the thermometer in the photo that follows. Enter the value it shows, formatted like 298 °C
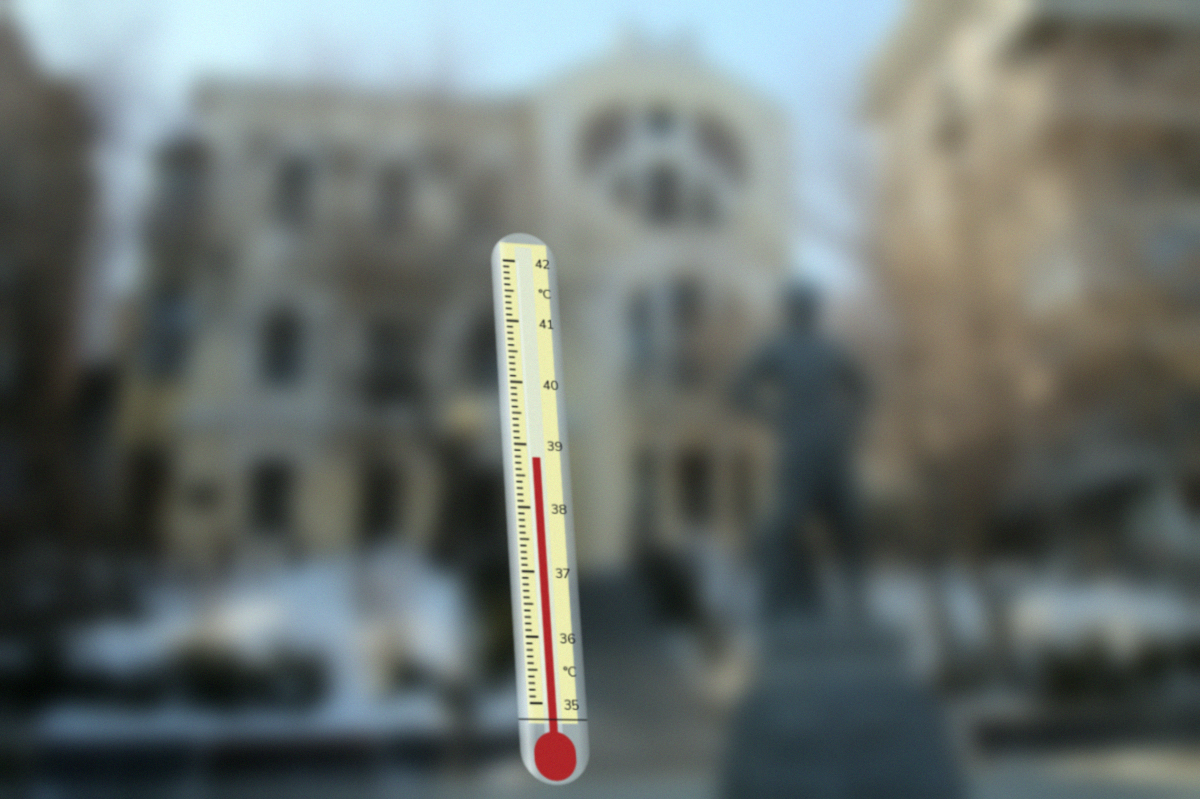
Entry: 38.8 °C
